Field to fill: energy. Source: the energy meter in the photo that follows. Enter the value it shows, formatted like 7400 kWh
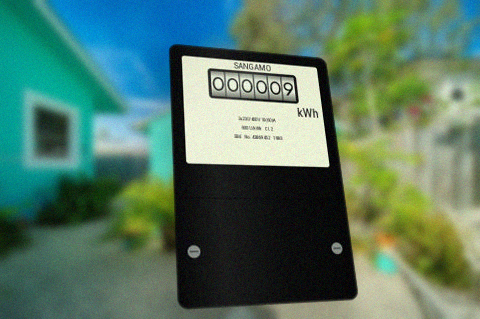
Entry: 9 kWh
